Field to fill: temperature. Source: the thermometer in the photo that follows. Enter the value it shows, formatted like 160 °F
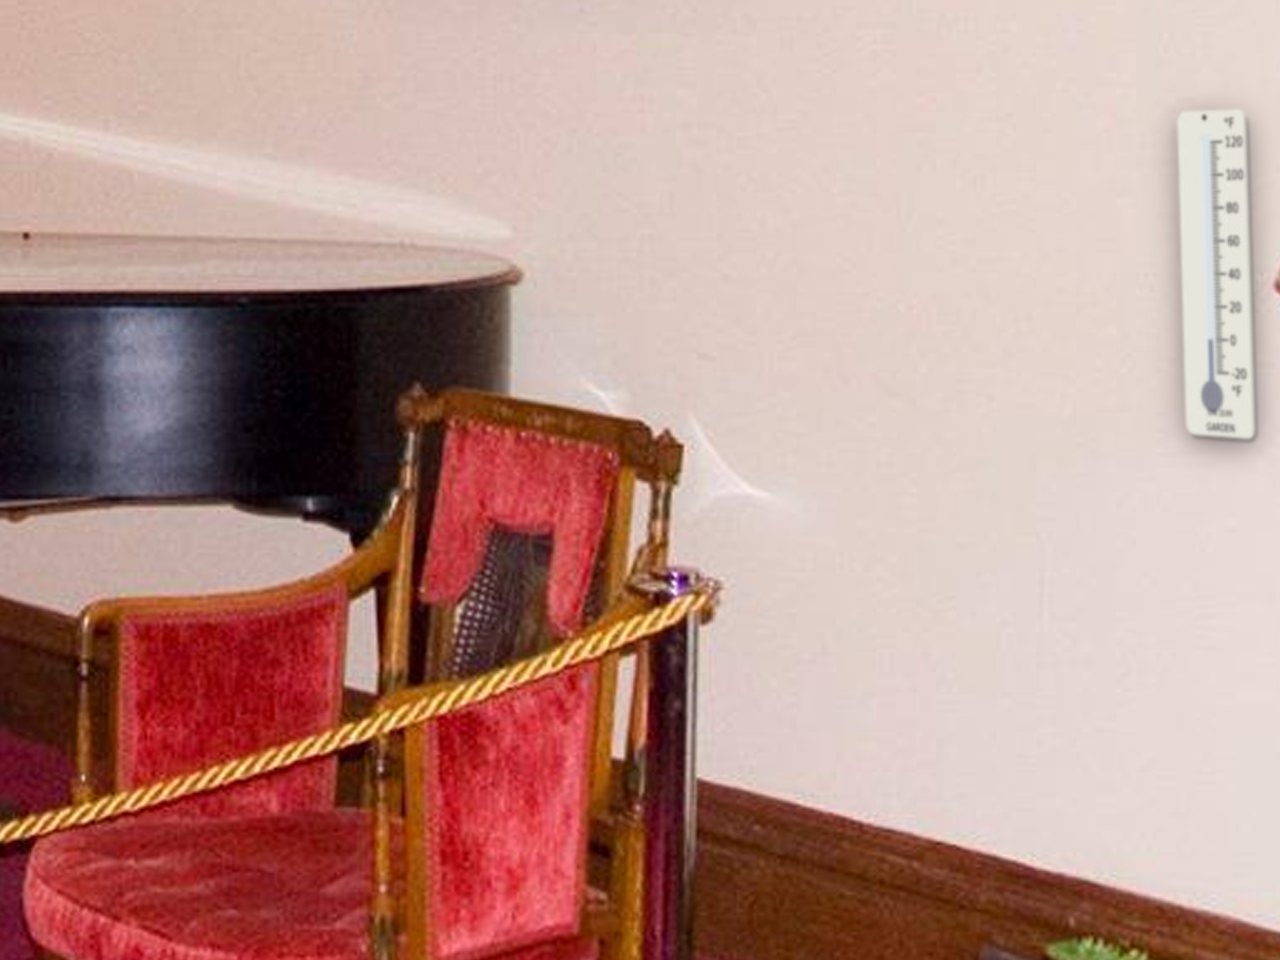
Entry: 0 °F
